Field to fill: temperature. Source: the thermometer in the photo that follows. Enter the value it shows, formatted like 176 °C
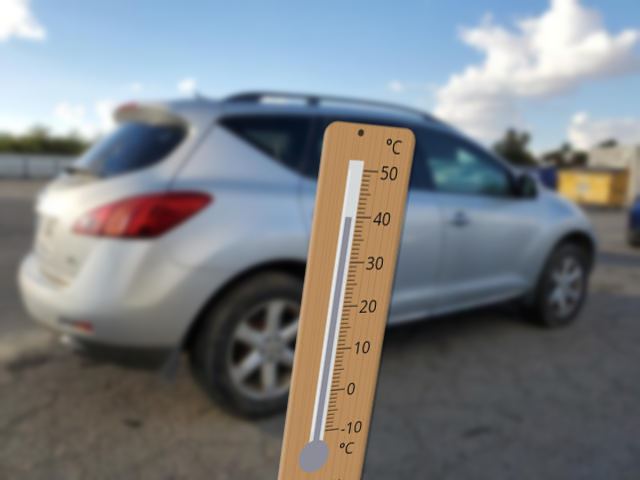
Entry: 40 °C
